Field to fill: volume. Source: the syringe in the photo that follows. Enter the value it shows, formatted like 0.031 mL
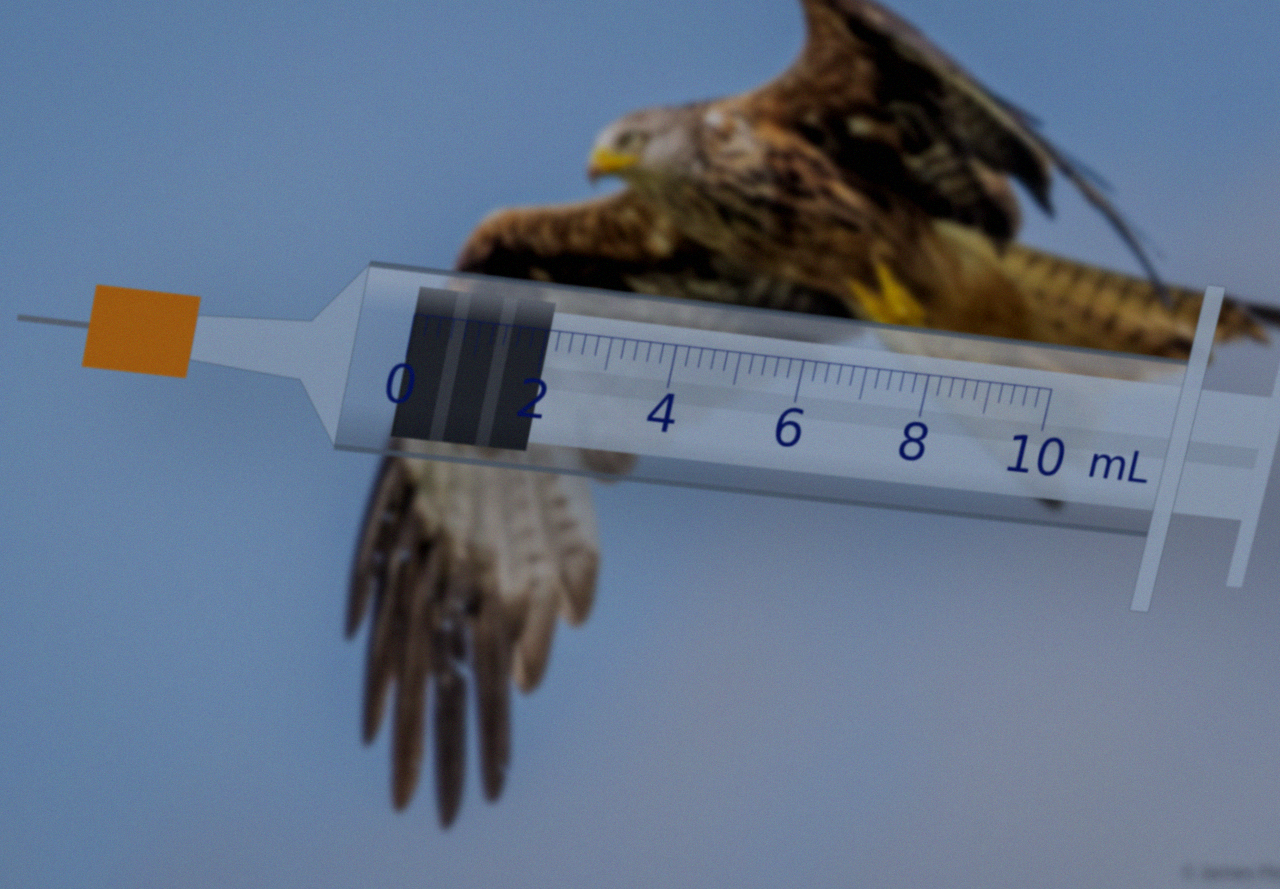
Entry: 0 mL
